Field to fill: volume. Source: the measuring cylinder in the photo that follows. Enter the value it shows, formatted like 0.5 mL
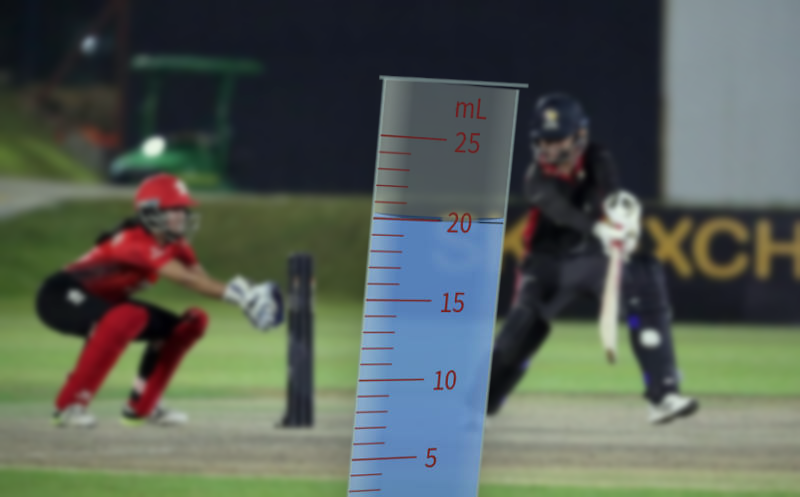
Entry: 20 mL
